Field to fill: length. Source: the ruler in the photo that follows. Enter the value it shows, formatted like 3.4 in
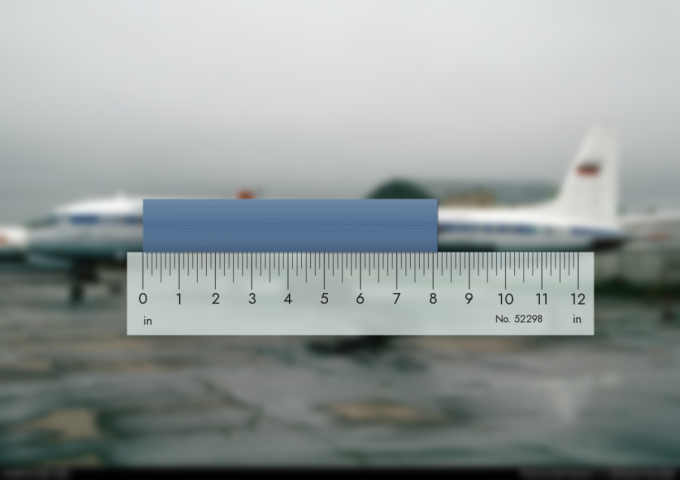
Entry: 8.125 in
